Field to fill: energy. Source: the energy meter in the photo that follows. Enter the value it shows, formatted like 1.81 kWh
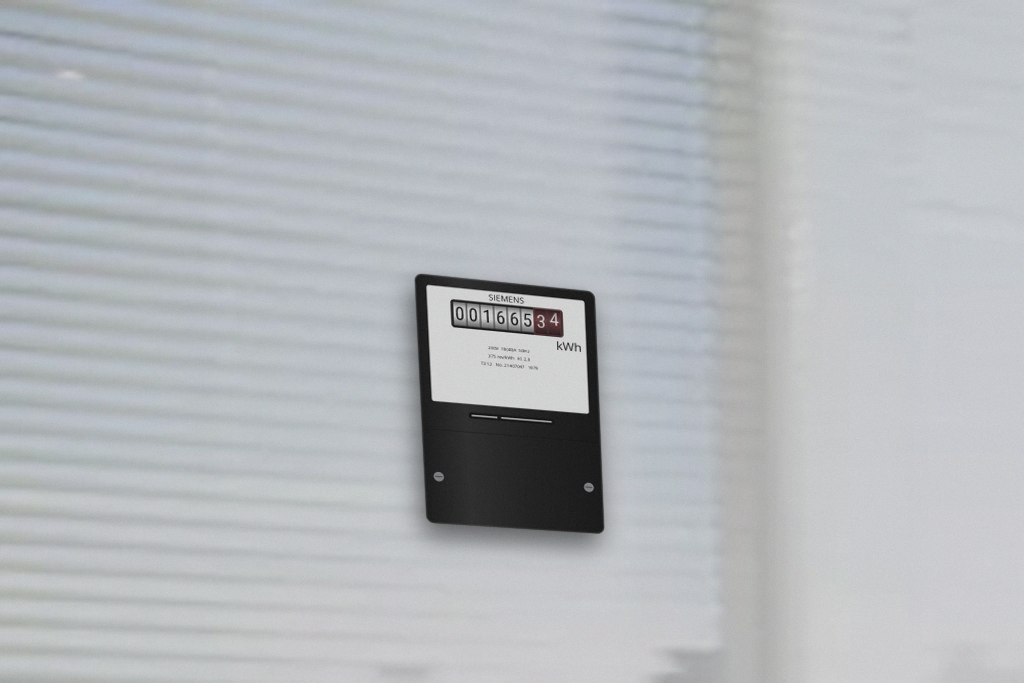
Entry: 1665.34 kWh
